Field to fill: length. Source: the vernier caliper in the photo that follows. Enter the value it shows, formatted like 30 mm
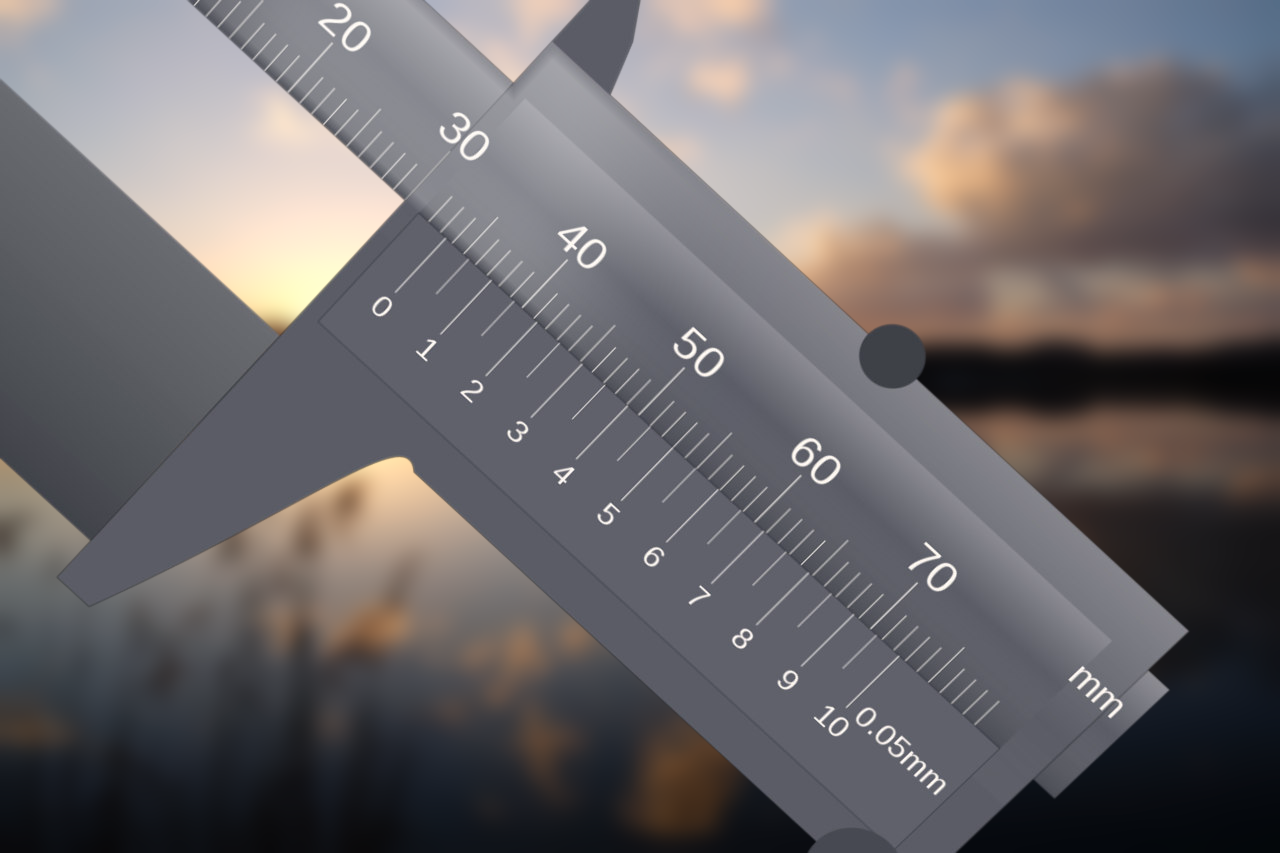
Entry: 33.5 mm
